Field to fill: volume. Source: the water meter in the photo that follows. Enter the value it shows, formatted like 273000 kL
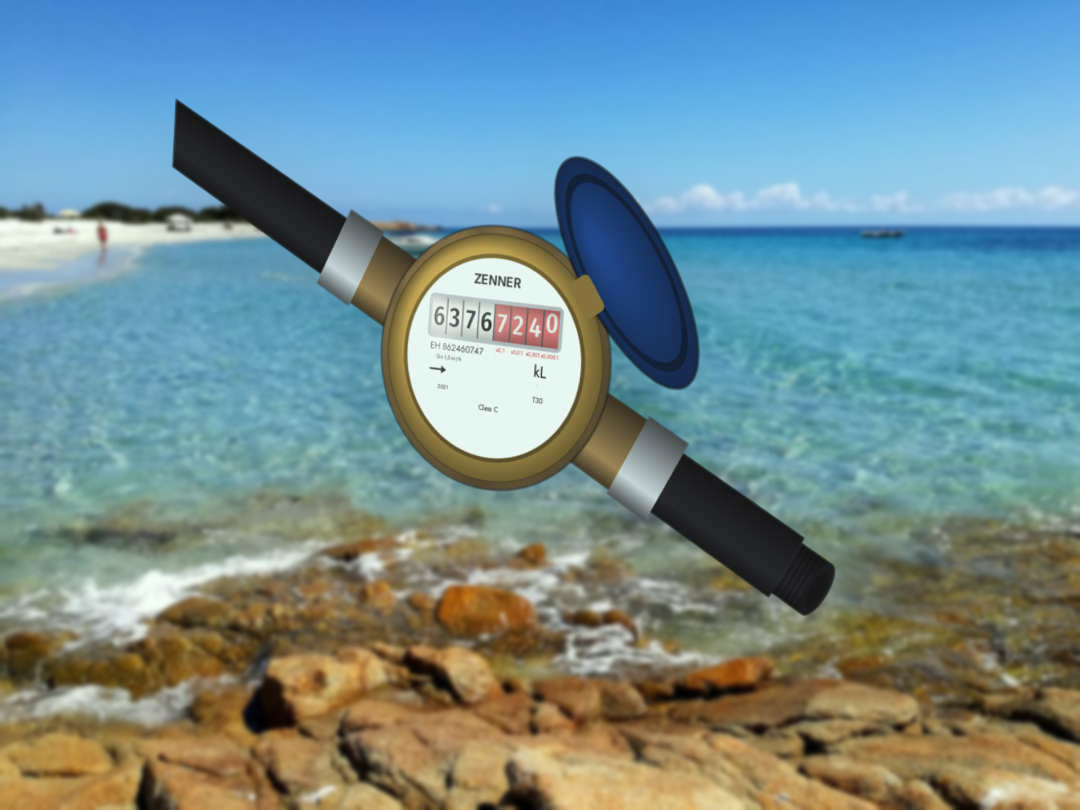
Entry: 6376.7240 kL
